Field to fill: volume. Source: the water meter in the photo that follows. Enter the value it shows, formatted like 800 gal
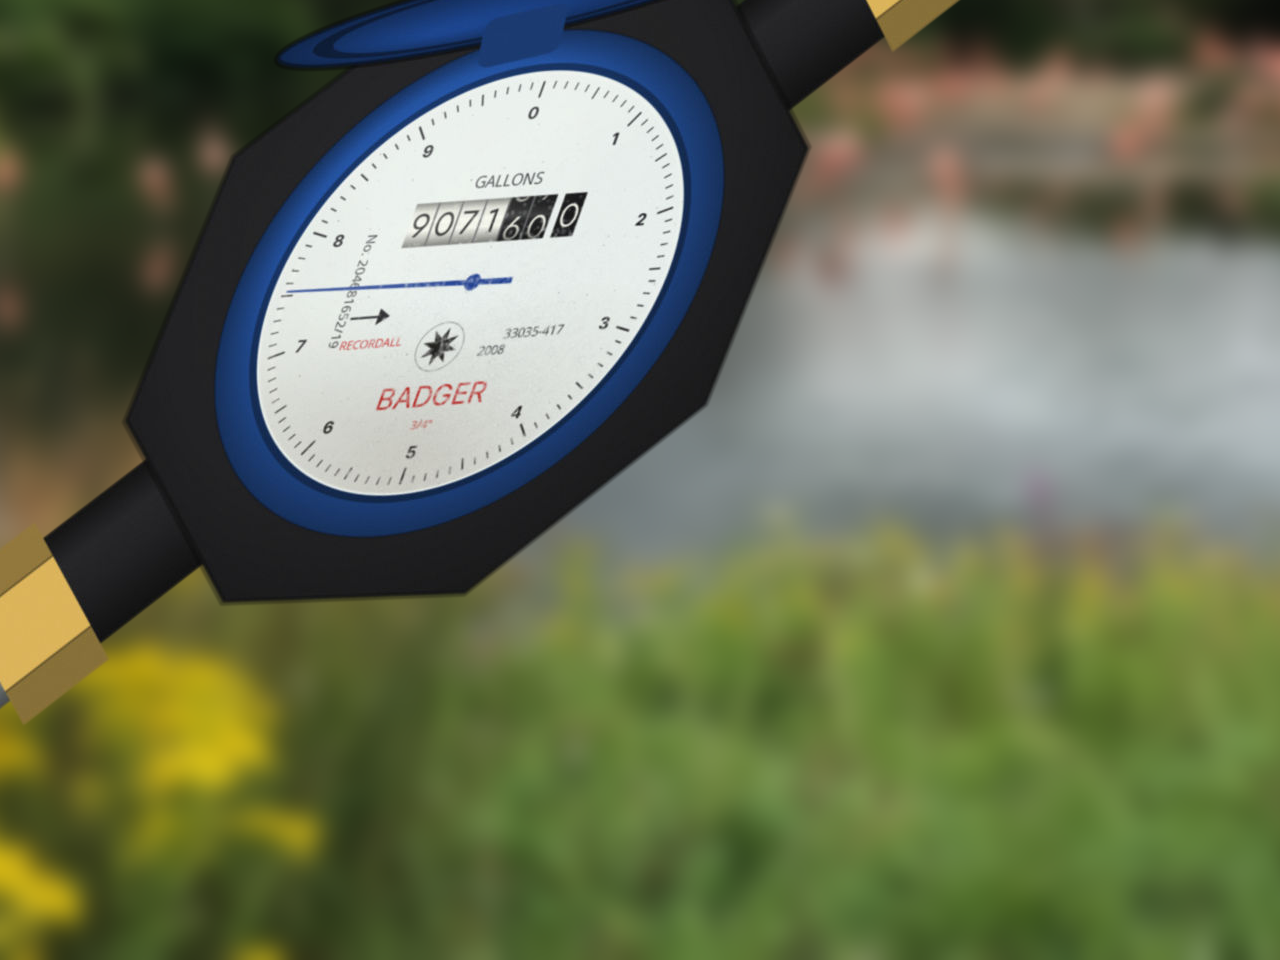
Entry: 9071597.5 gal
